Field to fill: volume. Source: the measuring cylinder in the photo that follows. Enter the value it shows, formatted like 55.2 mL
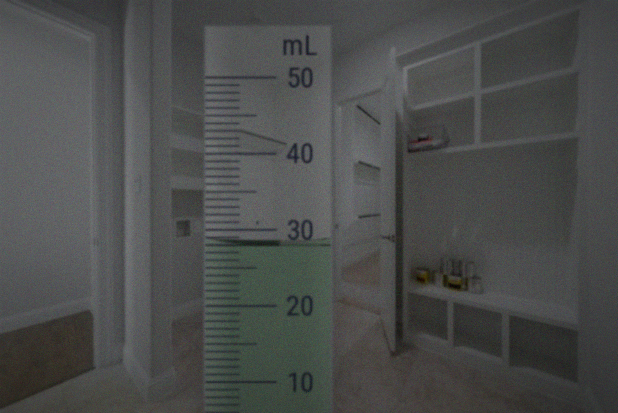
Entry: 28 mL
